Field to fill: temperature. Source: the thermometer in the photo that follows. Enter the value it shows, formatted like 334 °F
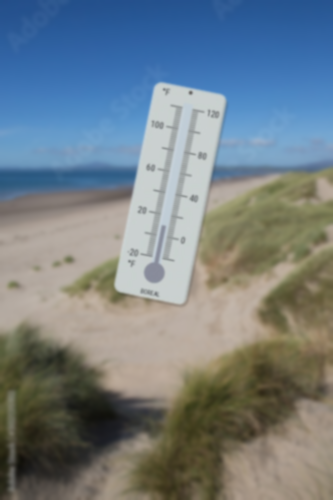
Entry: 10 °F
